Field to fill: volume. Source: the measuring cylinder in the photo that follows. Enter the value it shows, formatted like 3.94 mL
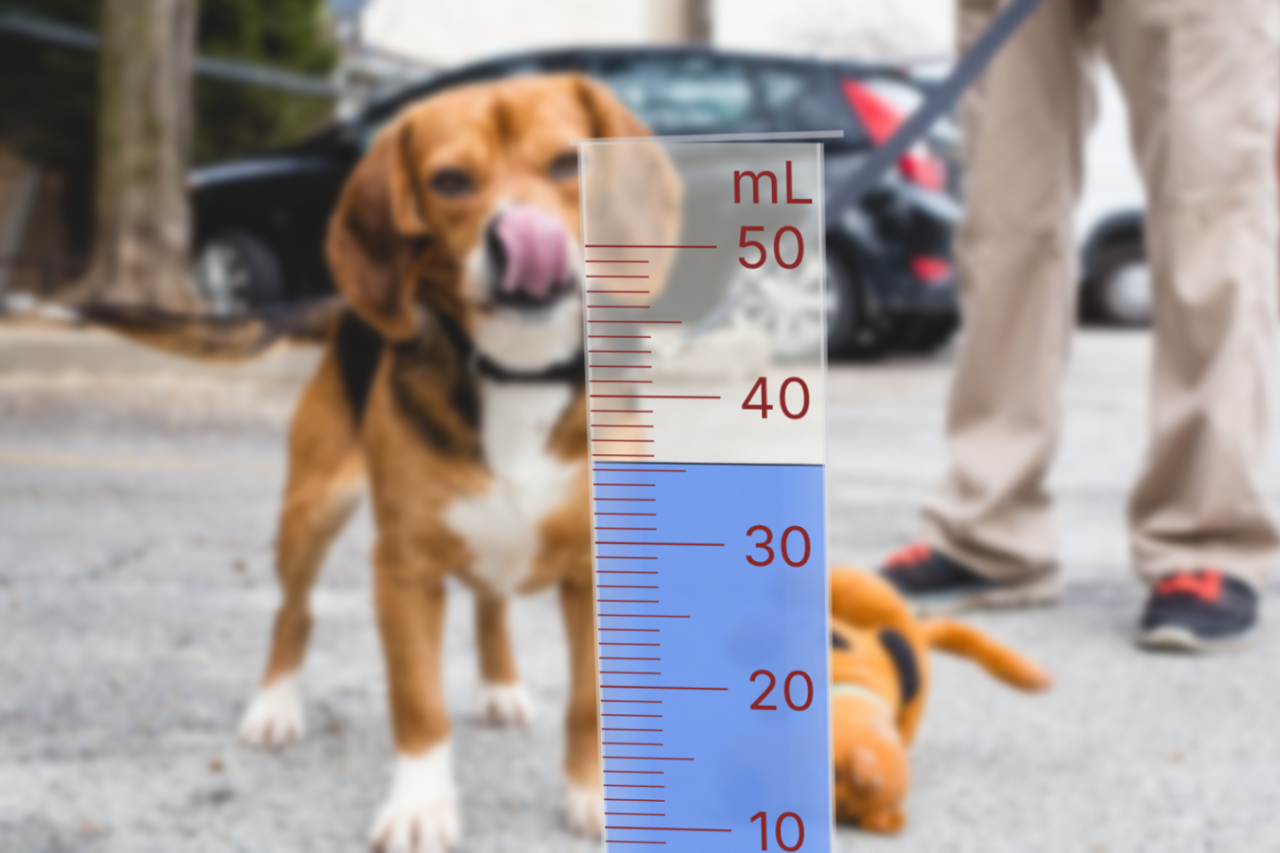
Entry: 35.5 mL
